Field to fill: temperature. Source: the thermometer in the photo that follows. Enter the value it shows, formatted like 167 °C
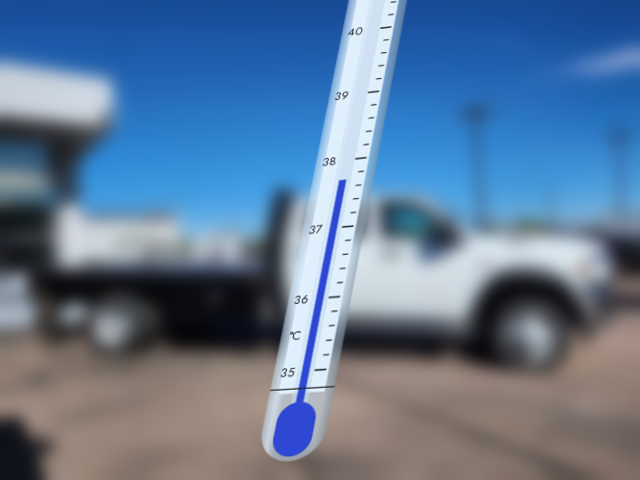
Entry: 37.7 °C
